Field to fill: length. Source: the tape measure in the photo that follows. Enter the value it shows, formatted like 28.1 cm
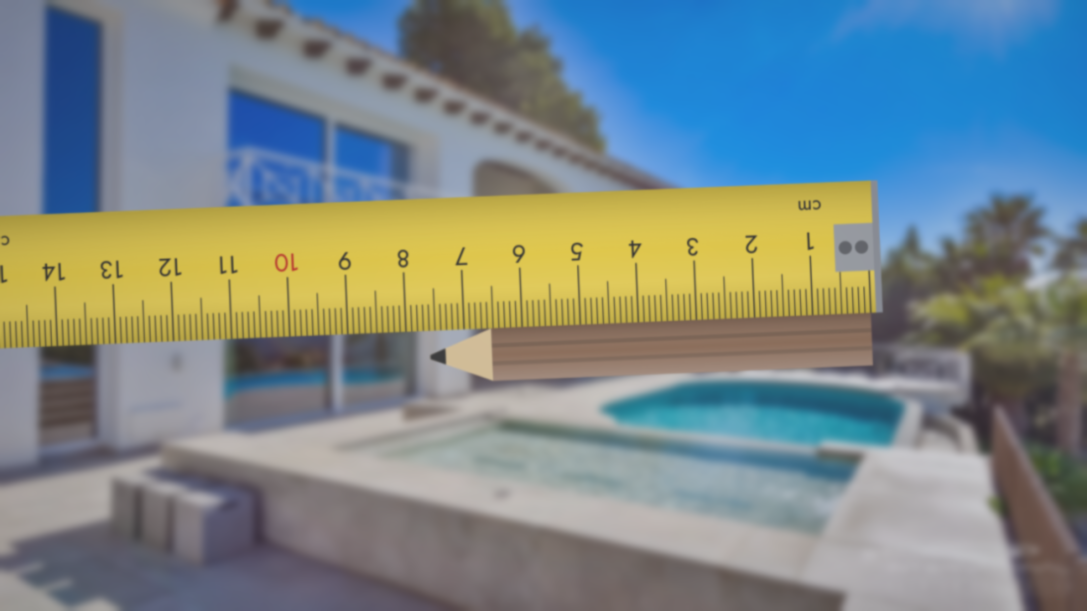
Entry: 7.6 cm
